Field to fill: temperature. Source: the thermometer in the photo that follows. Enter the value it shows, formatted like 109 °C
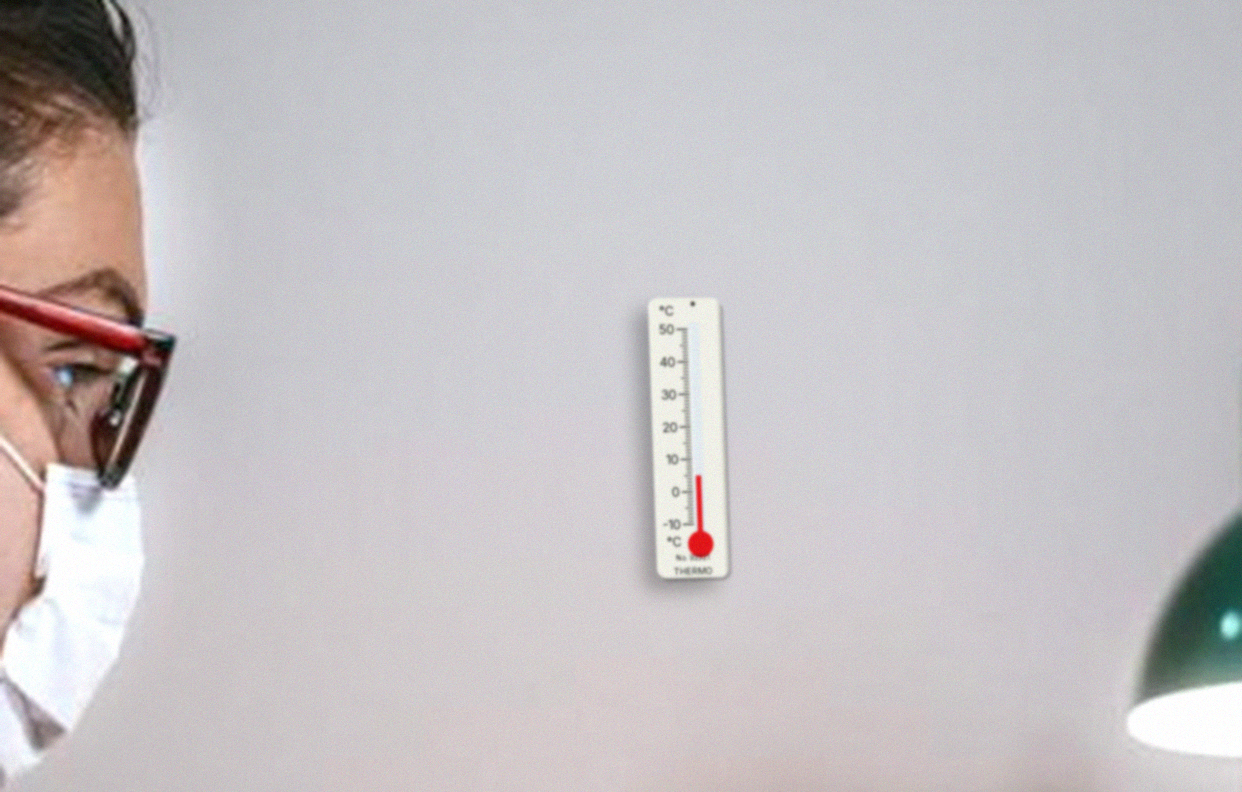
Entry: 5 °C
